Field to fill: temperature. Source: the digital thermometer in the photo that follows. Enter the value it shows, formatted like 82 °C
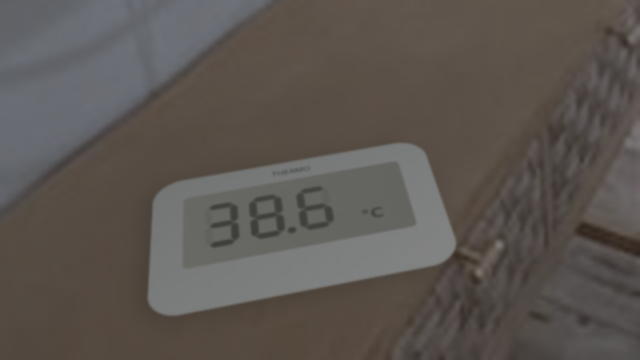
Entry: 38.6 °C
